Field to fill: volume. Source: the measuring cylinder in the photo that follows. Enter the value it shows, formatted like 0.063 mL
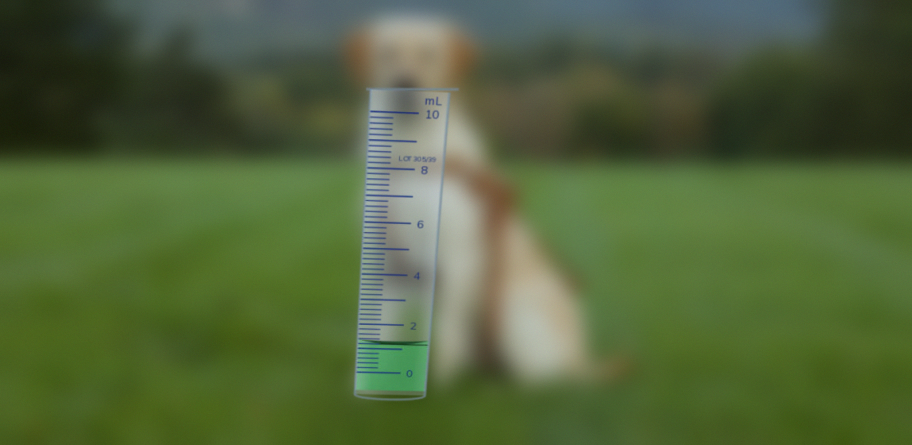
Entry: 1.2 mL
